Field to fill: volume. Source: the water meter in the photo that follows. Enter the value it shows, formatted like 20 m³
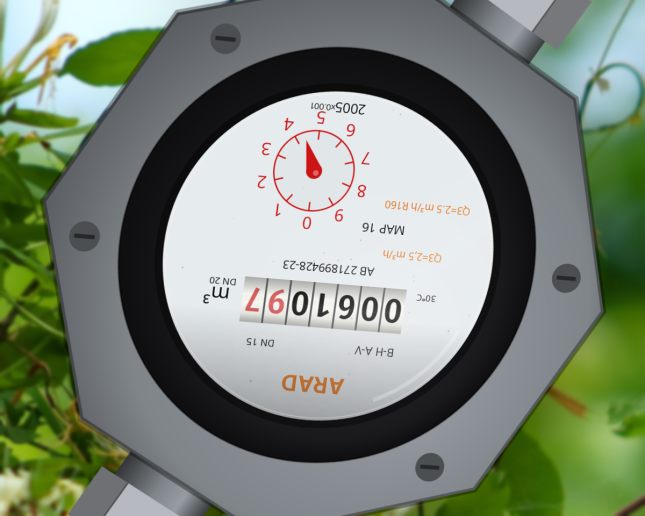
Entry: 610.974 m³
